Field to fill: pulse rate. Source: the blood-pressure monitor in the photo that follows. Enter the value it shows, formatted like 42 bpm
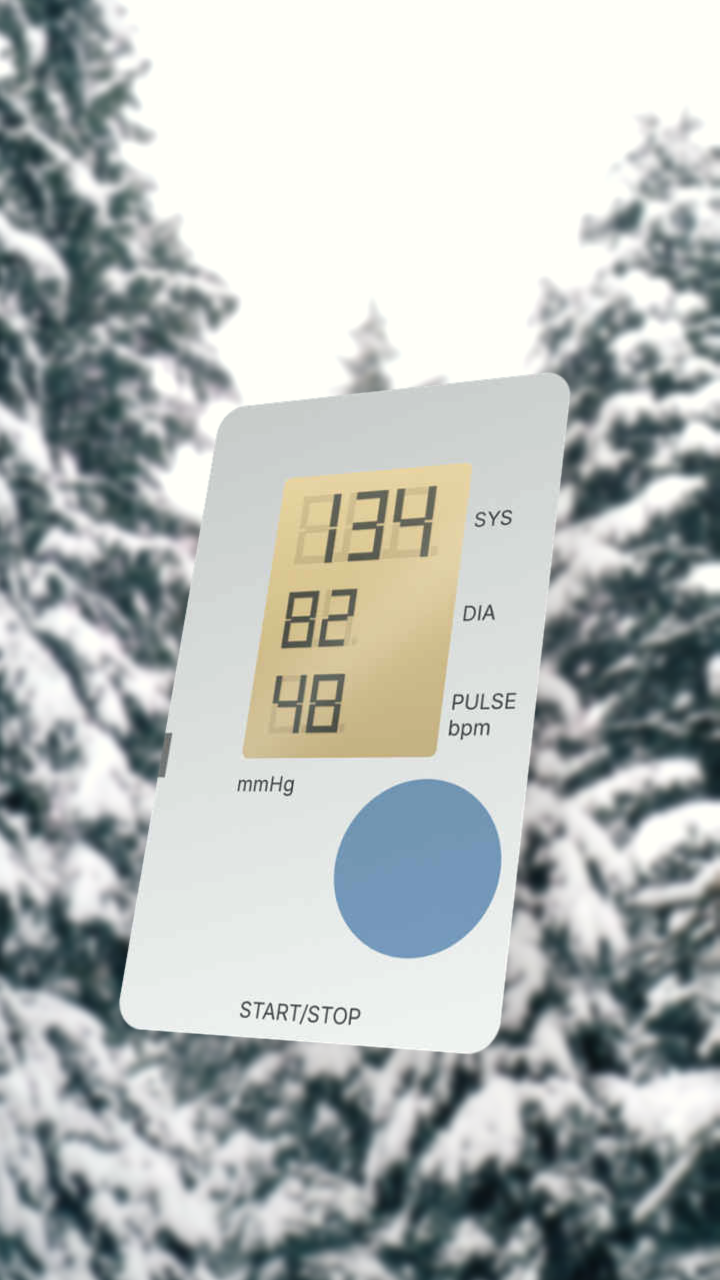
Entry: 48 bpm
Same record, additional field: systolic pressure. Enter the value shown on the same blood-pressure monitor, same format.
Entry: 134 mmHg
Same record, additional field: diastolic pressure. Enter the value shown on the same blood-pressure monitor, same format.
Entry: 82 mmHg
